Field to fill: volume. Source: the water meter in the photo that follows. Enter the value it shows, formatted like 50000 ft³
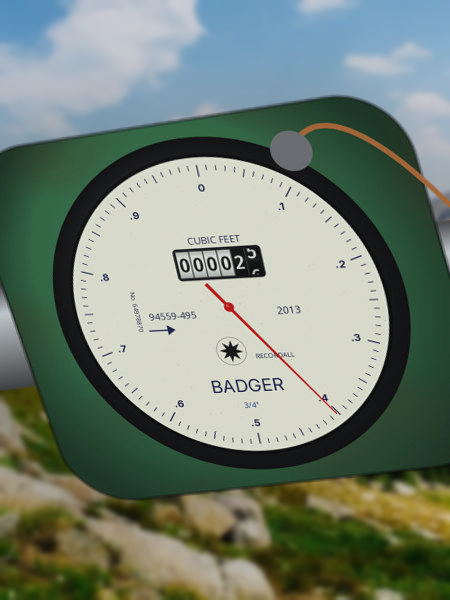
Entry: 25.40 ft³
